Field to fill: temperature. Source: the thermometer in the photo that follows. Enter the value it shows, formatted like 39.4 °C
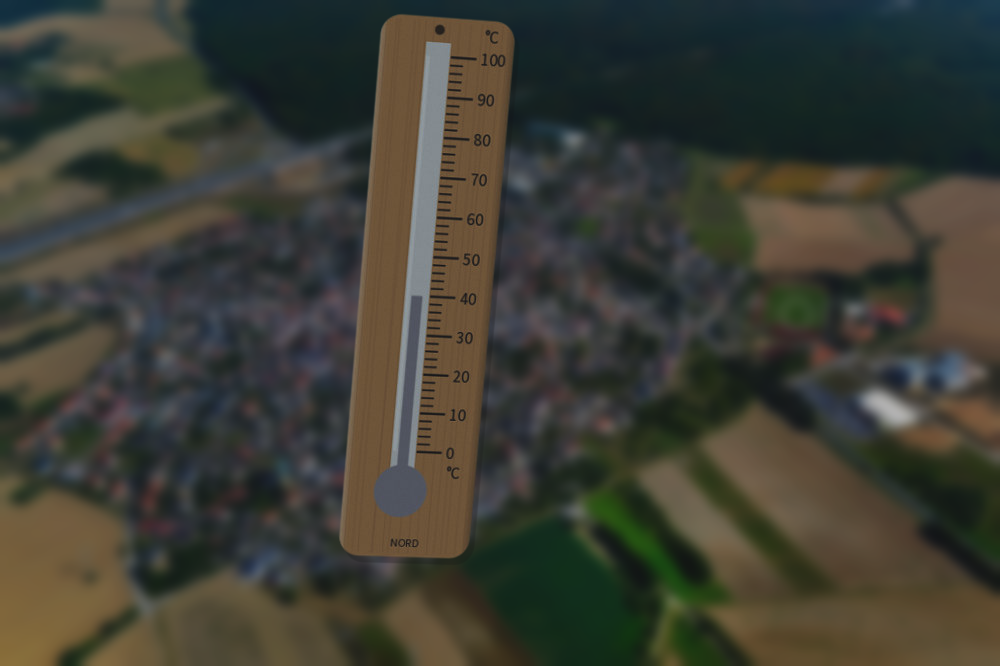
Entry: 40 °C
